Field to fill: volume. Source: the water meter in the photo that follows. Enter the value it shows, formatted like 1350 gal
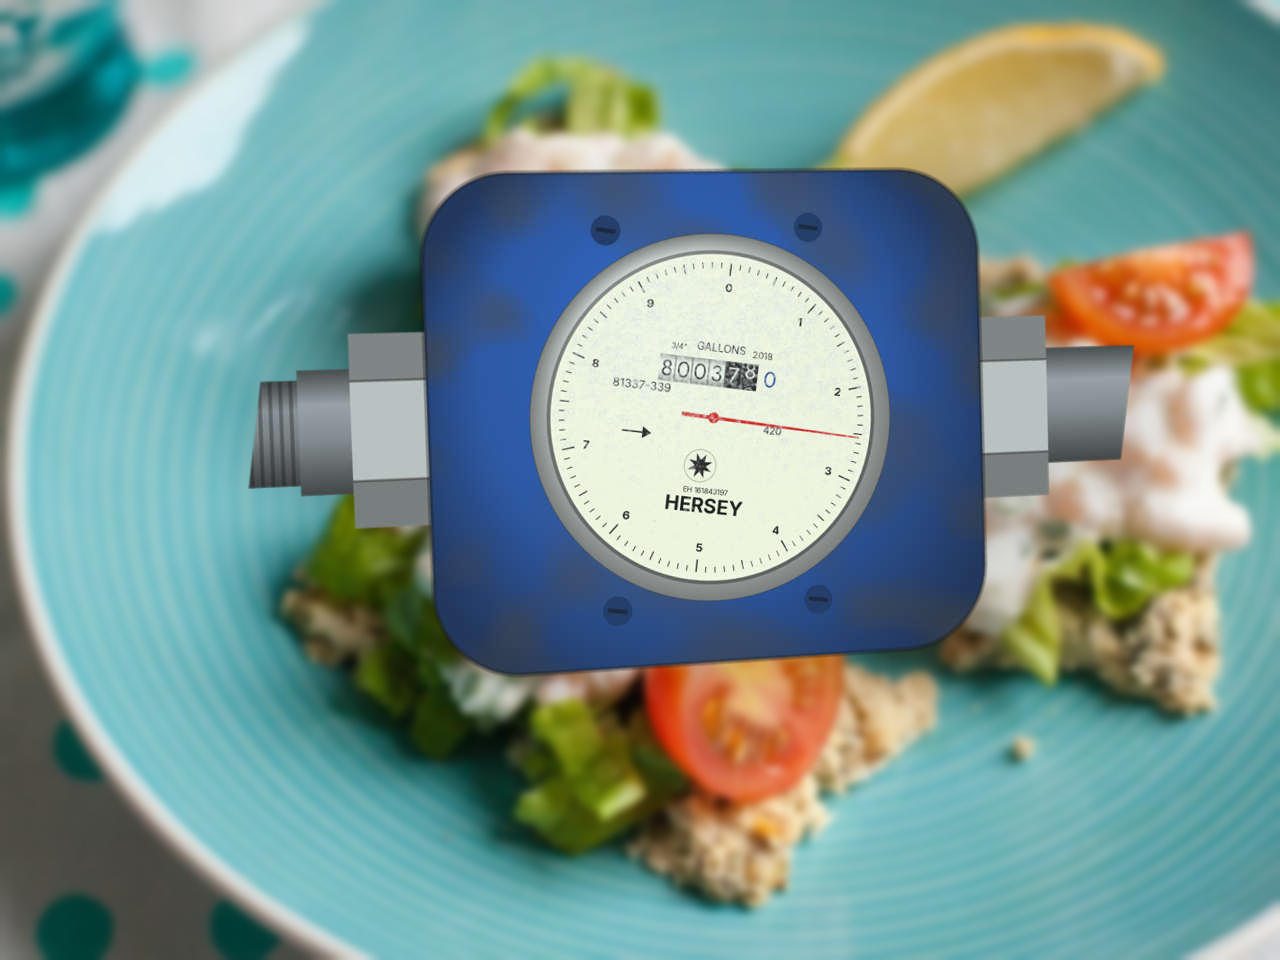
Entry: 8003782.5 gal
